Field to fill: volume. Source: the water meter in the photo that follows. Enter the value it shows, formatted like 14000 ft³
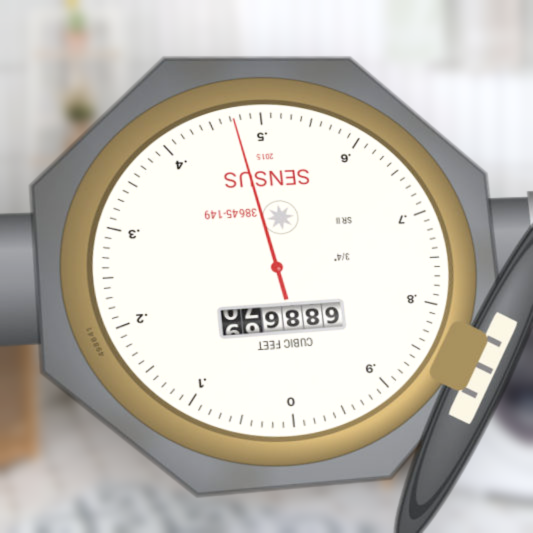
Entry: 688669.47 ft³
